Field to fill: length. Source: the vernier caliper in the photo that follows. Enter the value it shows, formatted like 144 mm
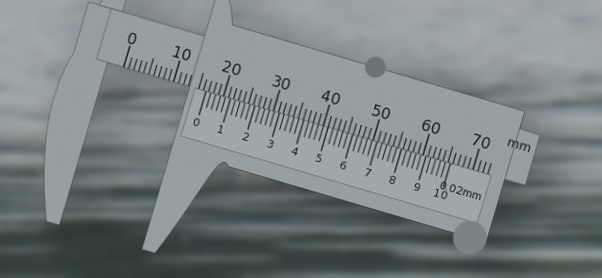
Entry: 16.5 mm
